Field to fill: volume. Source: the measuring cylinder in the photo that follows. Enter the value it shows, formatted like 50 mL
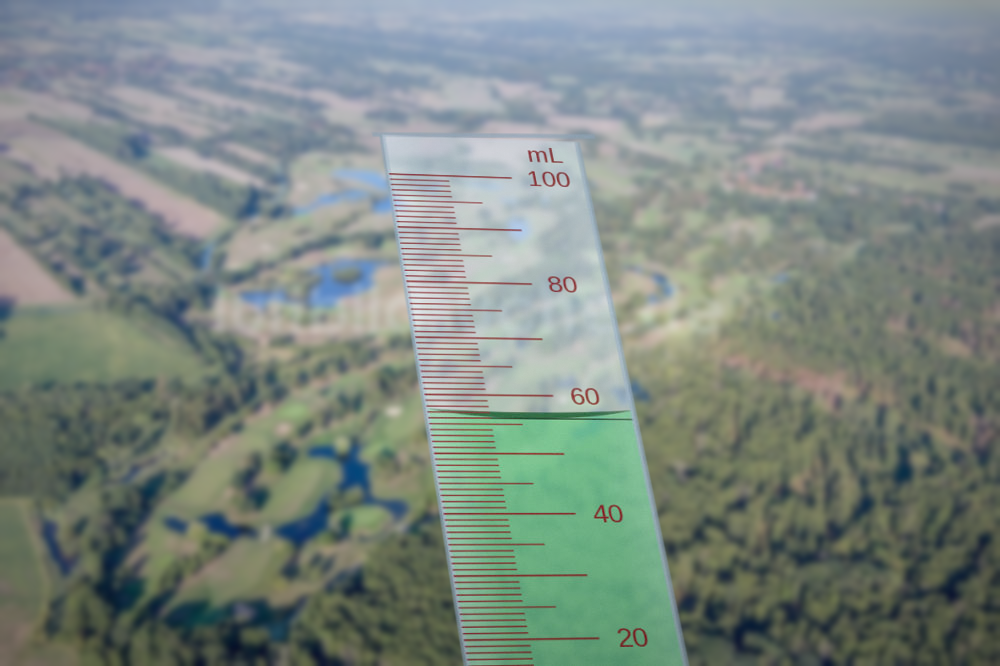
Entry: 56 mL
